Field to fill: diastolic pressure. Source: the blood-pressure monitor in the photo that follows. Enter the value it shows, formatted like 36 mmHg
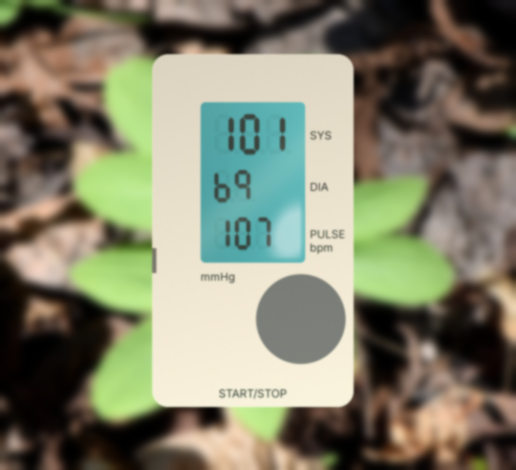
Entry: 69 mmHg
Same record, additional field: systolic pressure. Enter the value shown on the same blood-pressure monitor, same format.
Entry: 101 mmHg
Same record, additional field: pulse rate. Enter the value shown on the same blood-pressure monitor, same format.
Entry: 107 bpm
